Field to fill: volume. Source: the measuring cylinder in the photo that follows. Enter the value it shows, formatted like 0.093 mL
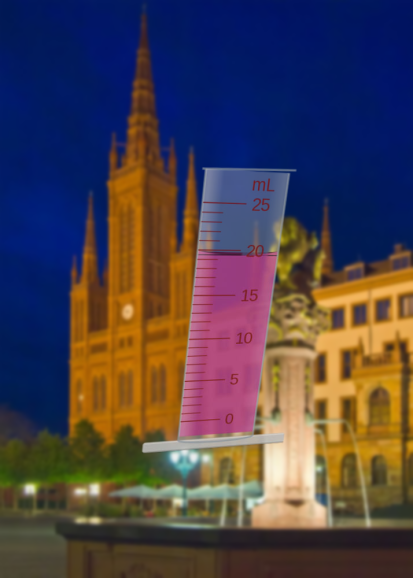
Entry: 19.5 mL
